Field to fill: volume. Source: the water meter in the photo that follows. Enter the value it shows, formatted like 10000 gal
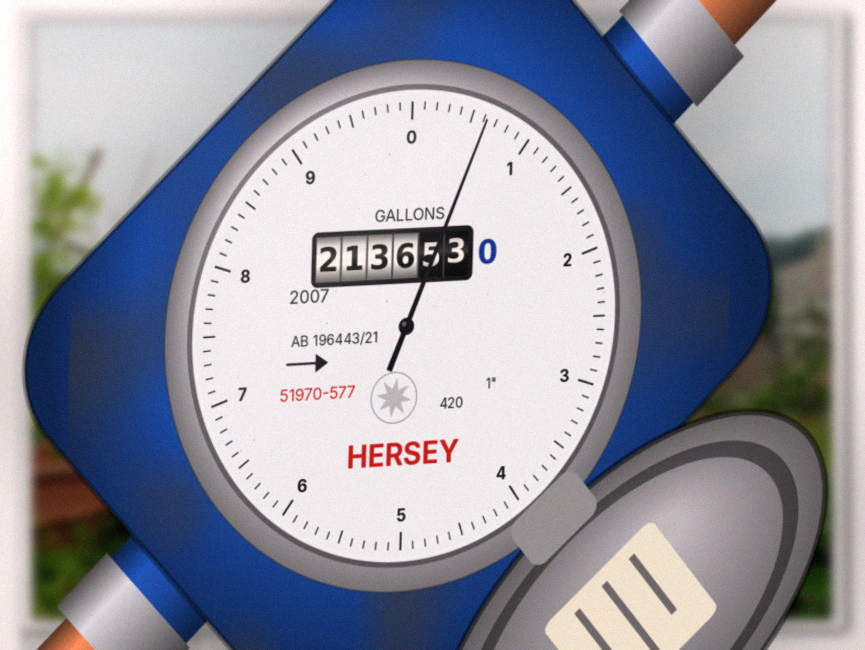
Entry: 2136530.6 gal
